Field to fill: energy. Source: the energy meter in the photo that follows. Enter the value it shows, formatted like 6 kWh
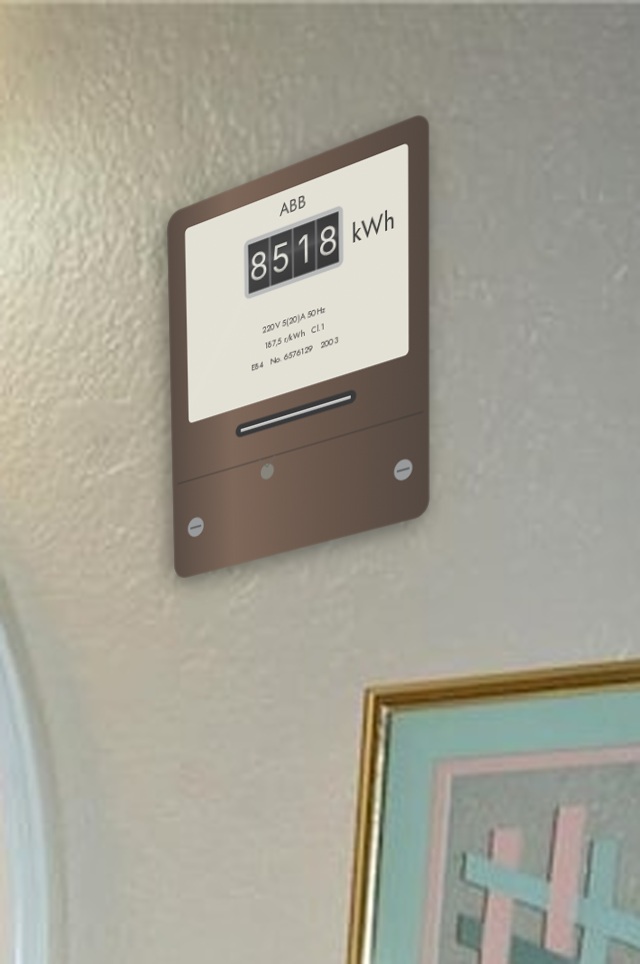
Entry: 8518 kWh
